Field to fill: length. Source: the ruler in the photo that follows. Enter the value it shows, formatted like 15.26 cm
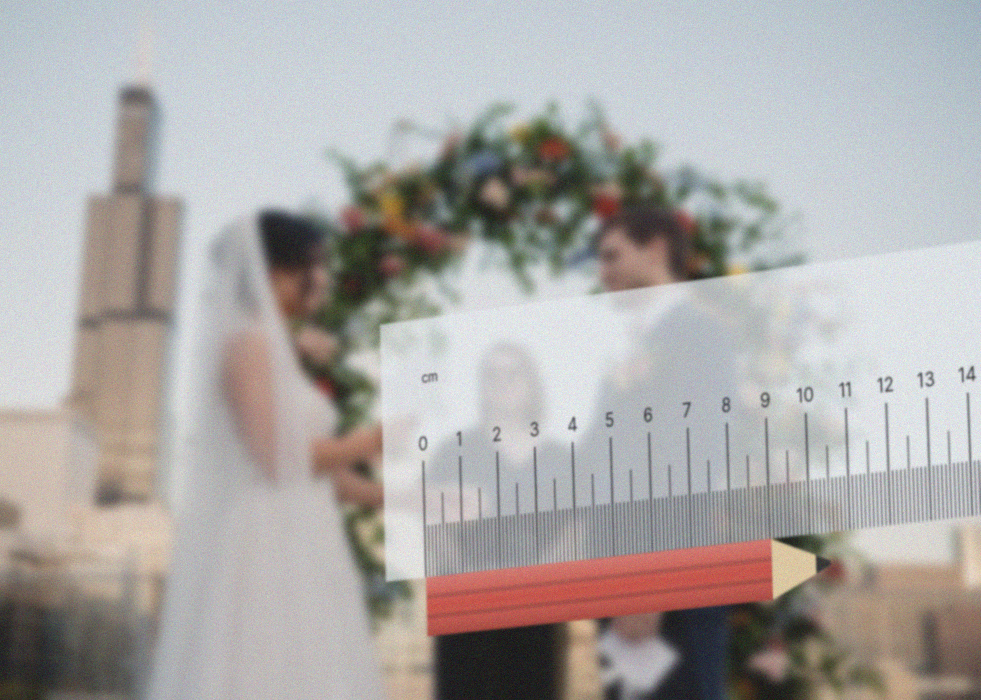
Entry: 10.5 cm
